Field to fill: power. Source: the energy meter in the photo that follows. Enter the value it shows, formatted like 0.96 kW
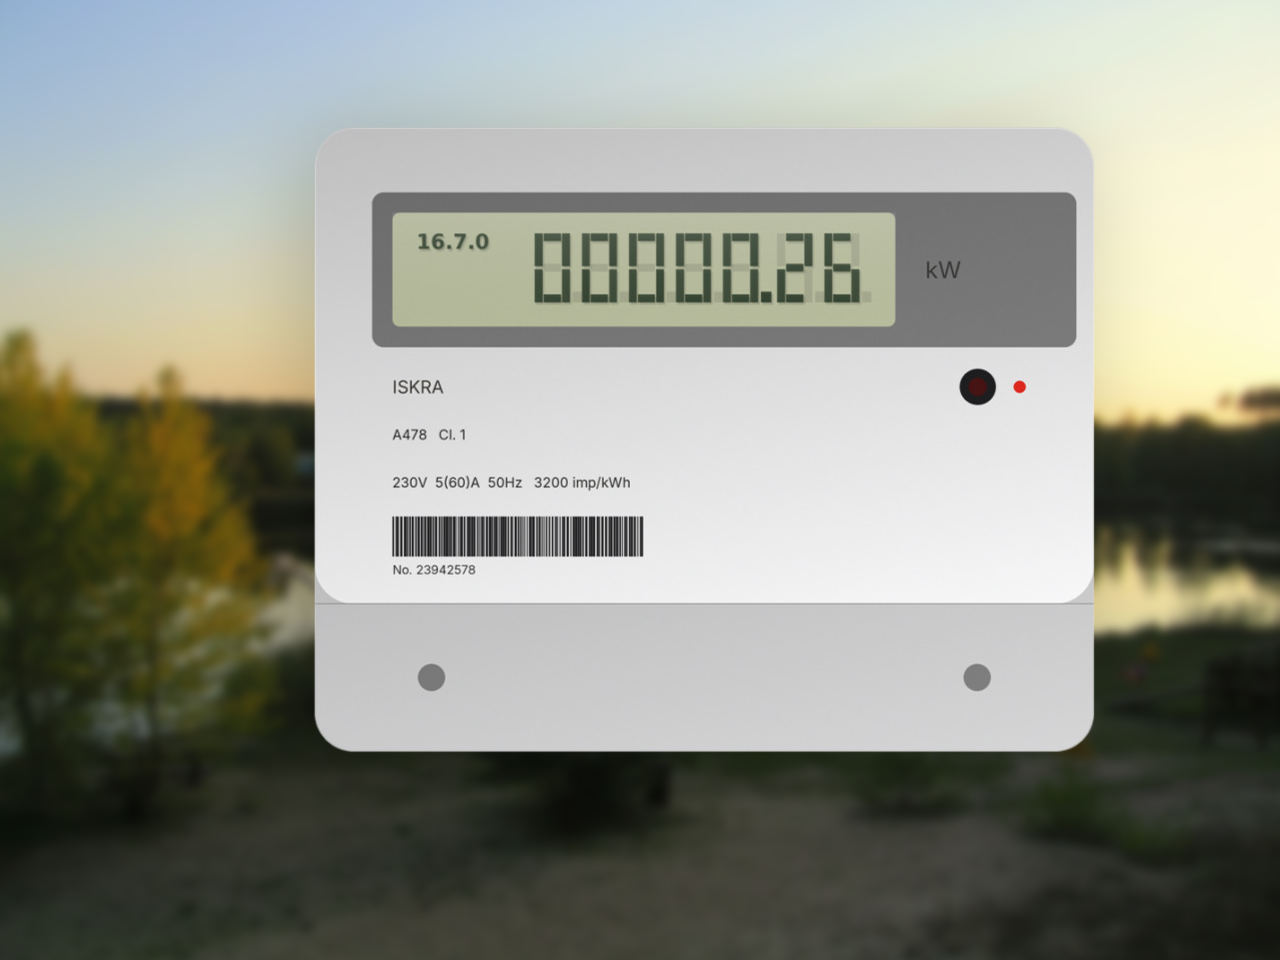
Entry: 0.26 kW
